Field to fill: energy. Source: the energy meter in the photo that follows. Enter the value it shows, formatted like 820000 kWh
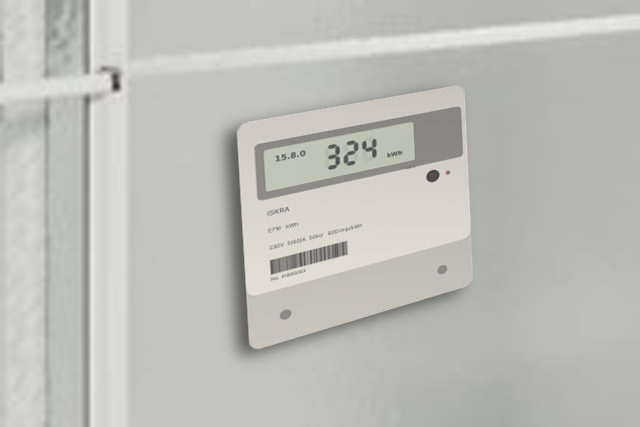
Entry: 324 kWh
